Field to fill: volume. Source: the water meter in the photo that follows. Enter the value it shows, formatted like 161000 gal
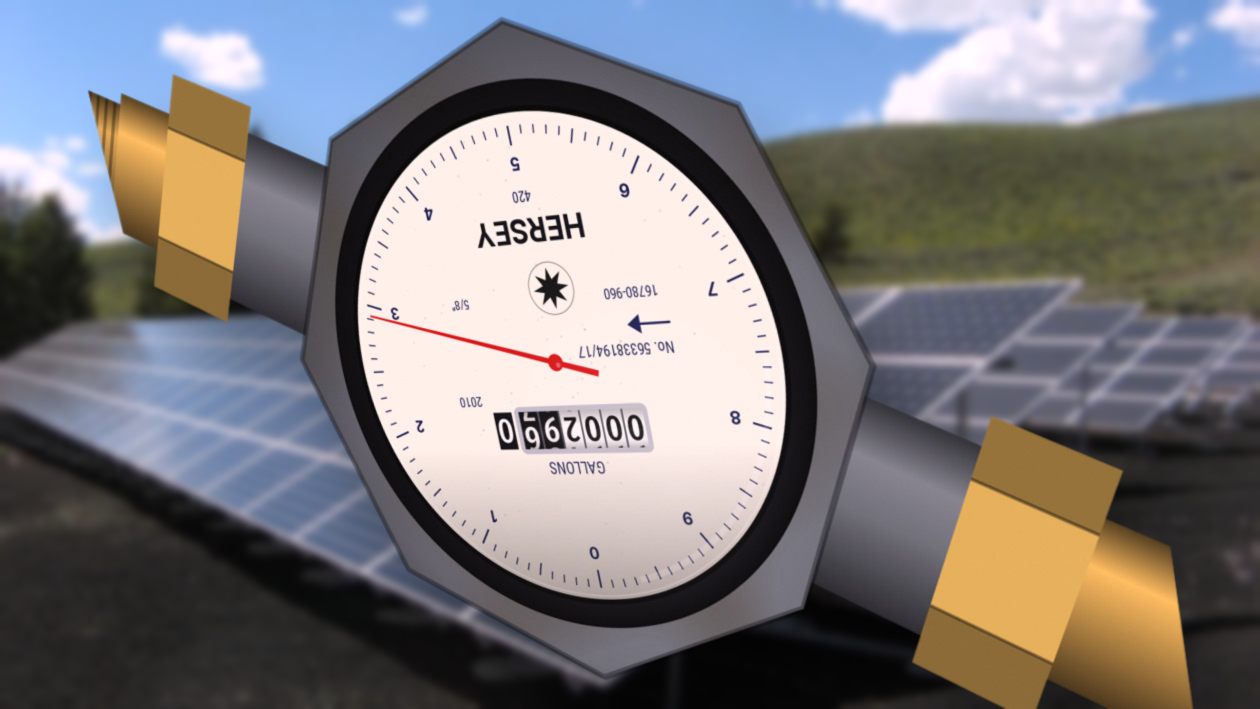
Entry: 2962.9 gal
